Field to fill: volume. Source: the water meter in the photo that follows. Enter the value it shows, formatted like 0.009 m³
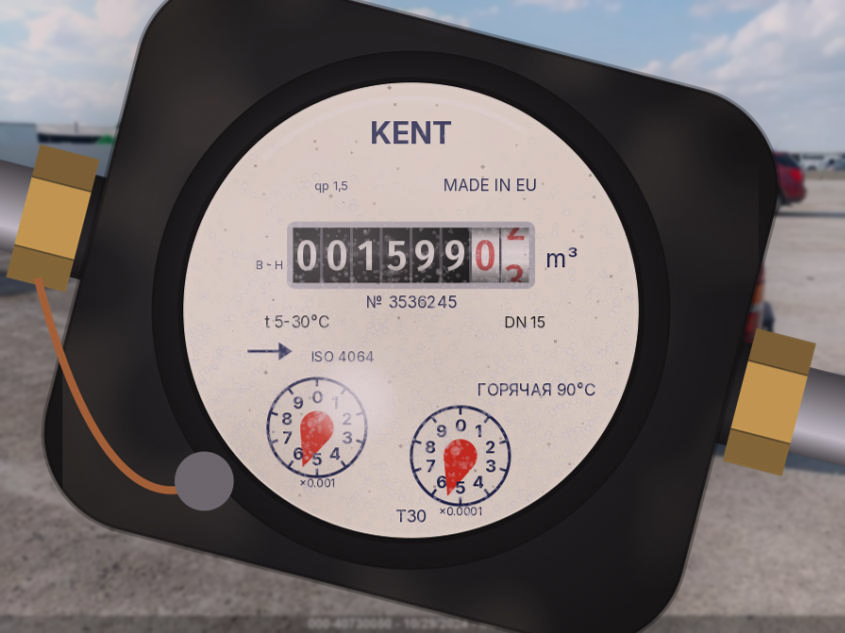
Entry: 1599.0255 m³
